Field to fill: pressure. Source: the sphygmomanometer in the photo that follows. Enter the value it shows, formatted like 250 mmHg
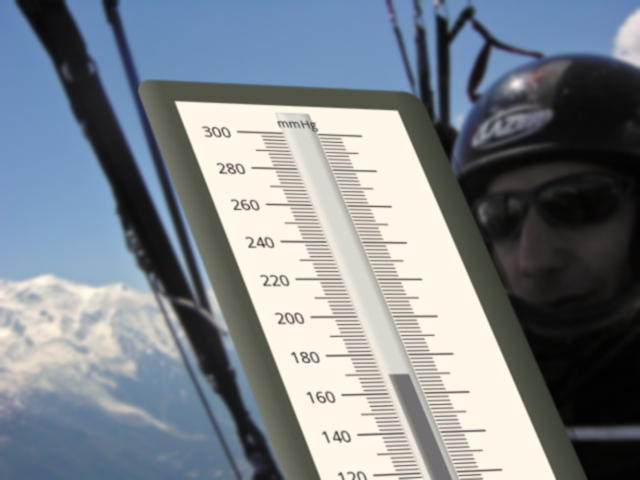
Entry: 170 mmHg
